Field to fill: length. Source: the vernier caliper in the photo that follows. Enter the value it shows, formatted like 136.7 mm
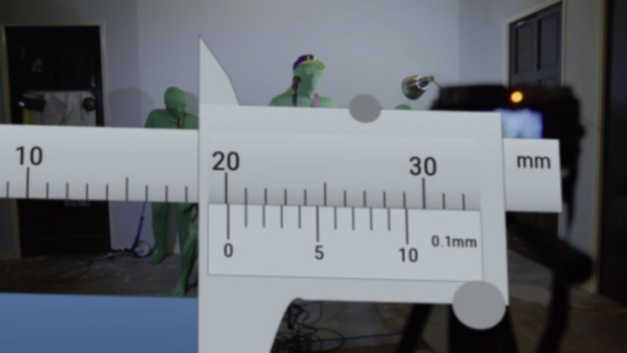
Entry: 20.1 mm
